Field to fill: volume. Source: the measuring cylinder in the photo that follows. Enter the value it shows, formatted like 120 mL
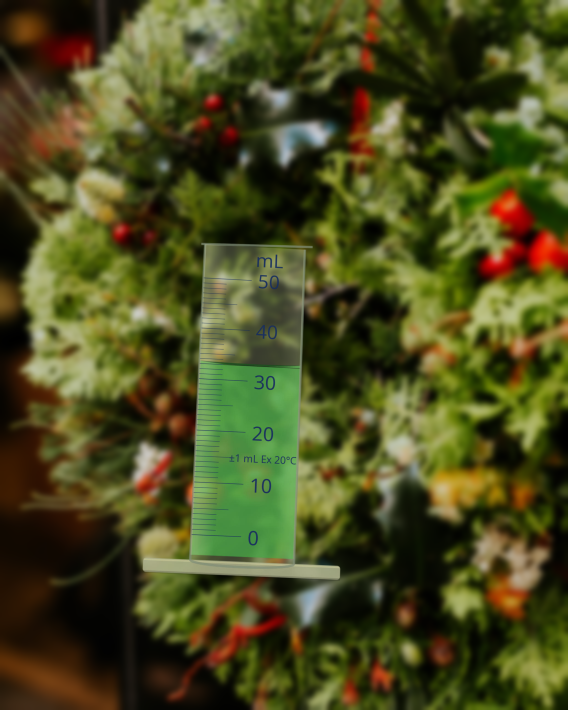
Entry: 33 mL
